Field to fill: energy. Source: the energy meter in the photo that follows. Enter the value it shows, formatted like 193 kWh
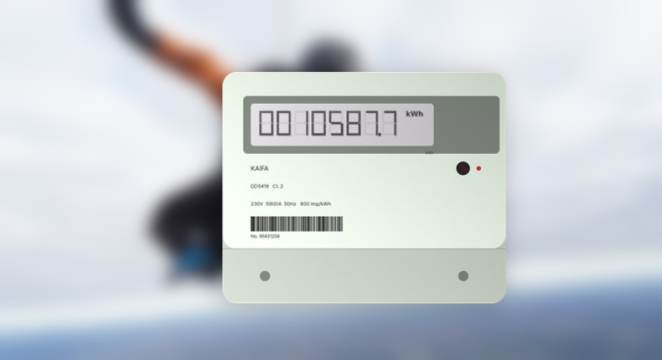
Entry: 10587.7 kWh
